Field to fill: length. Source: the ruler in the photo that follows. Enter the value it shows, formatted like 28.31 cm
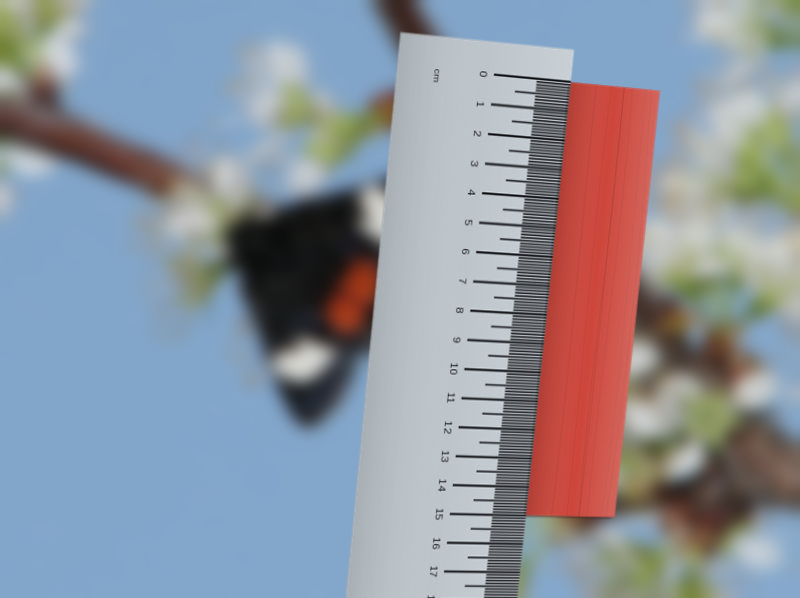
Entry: 15 cm
